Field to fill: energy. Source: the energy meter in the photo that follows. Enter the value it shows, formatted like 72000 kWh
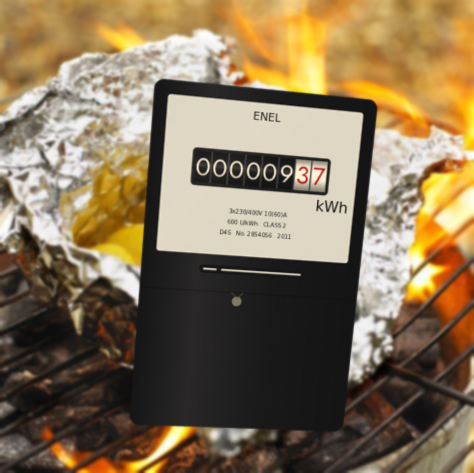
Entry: 9.37 kWh
